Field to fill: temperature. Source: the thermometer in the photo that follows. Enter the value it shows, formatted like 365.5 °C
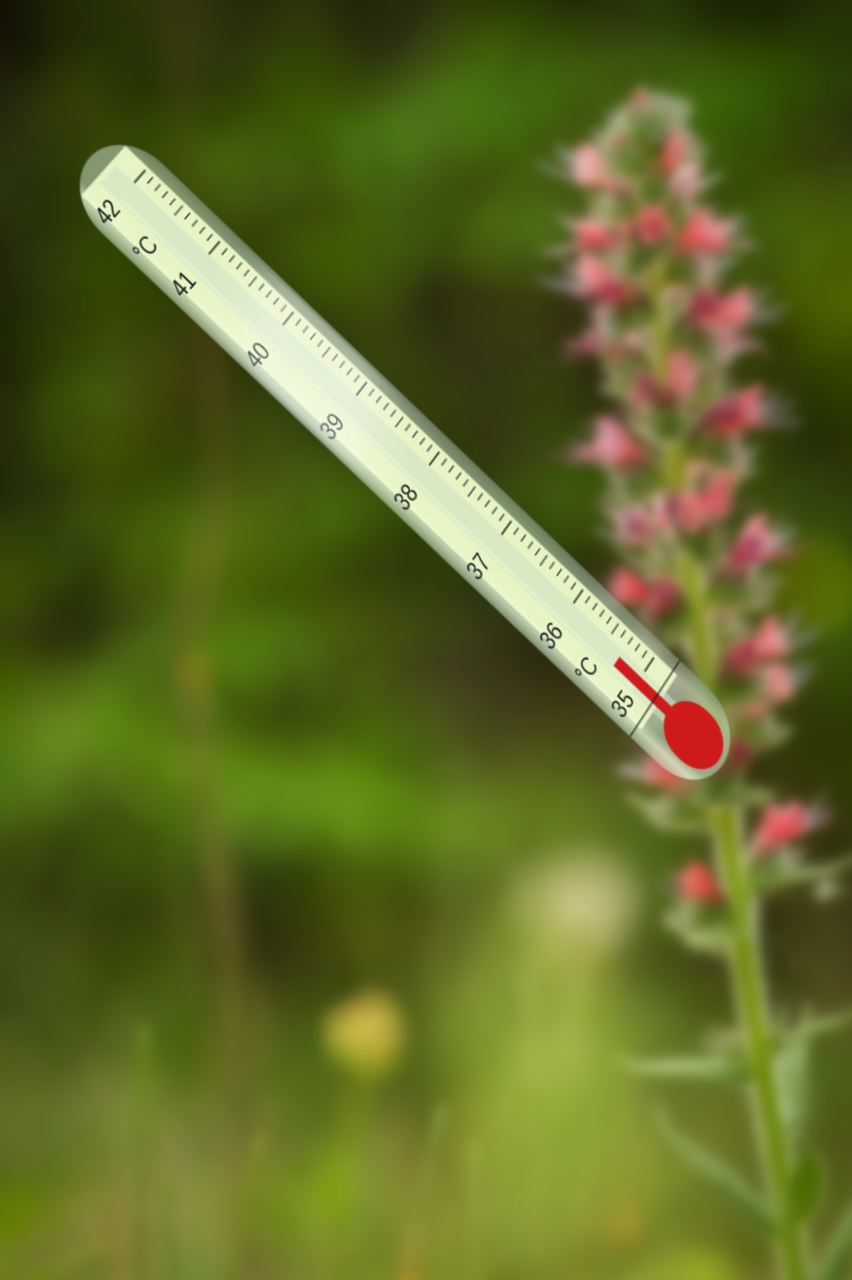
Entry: 35.3 °C
